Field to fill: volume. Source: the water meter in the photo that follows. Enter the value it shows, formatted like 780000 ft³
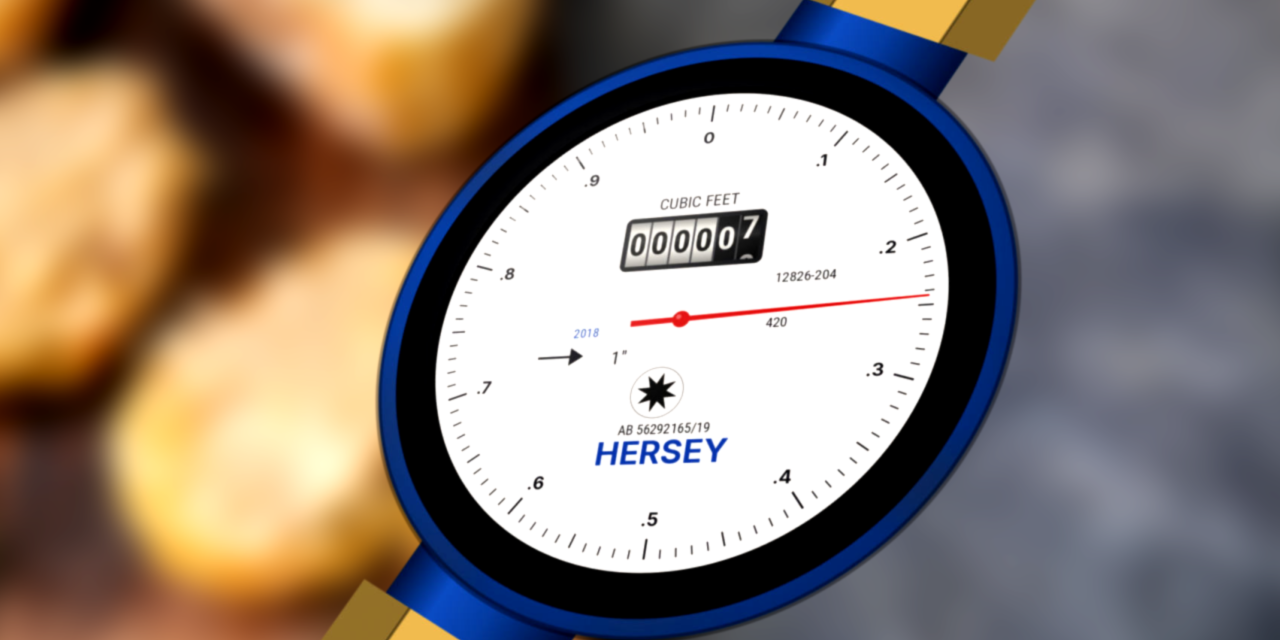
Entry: 7.24 ft³
